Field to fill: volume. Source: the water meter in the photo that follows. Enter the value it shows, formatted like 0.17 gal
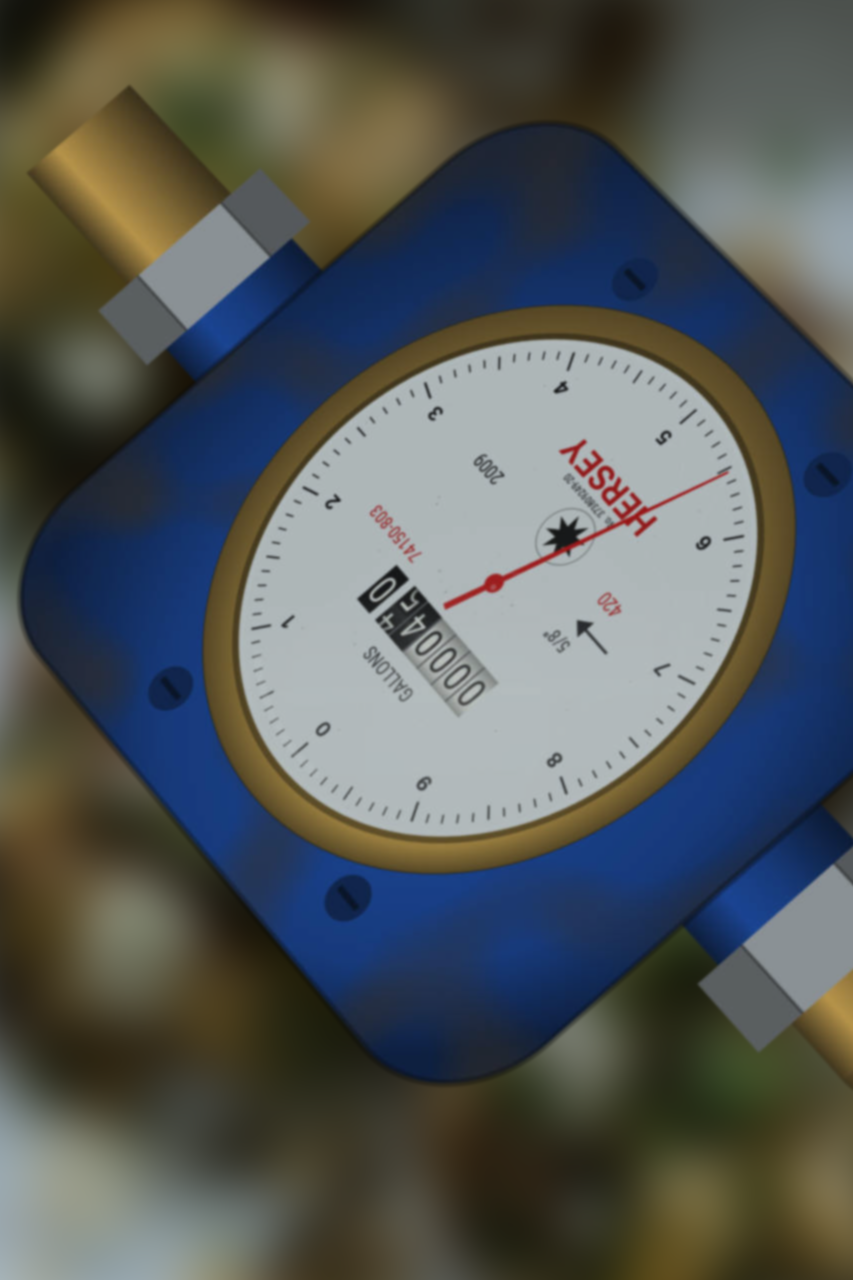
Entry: 445.5 gal
